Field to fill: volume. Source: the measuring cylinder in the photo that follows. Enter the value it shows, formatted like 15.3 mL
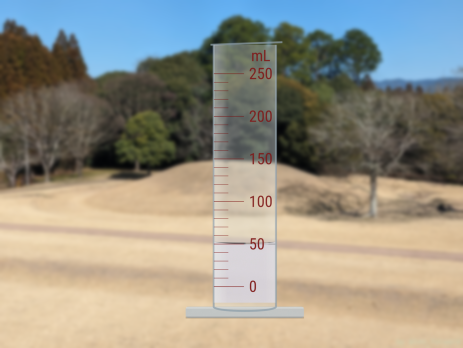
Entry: 50 mL
